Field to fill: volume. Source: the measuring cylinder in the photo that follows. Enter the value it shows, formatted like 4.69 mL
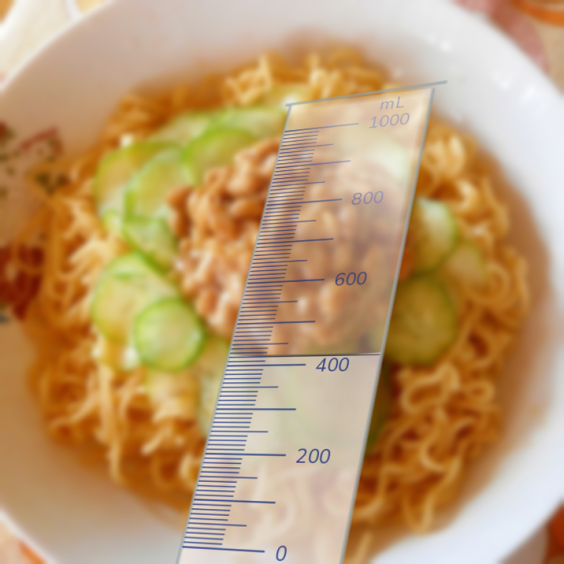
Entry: 420 mL
